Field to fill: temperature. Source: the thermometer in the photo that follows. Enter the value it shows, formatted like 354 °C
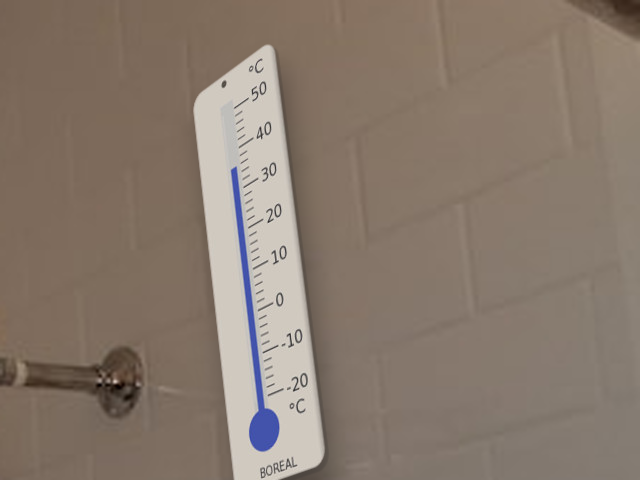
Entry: 36 °C
